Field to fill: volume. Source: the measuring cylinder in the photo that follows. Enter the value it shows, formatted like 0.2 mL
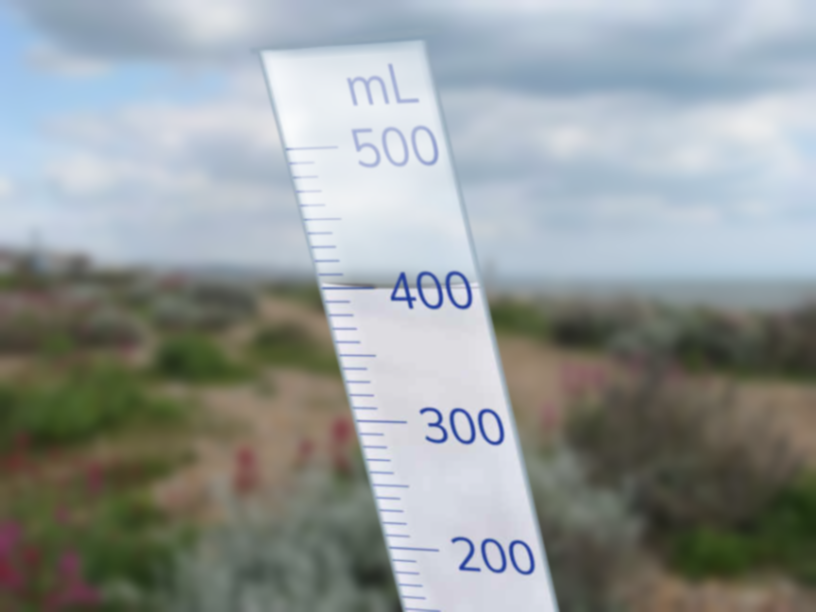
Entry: 400 mL
